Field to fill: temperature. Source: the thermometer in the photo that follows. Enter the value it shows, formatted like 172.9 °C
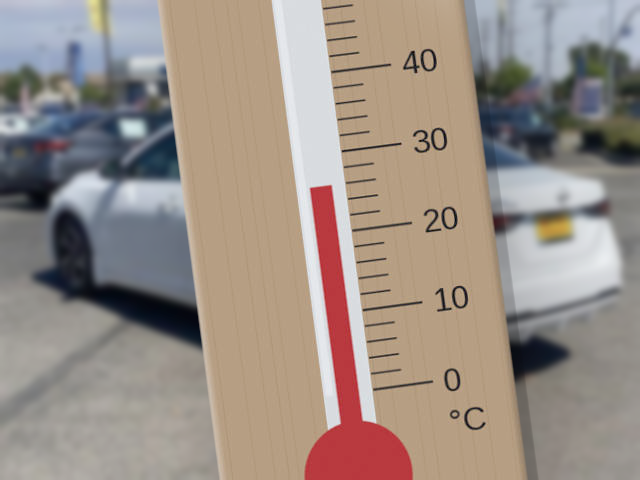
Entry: 26 °C
